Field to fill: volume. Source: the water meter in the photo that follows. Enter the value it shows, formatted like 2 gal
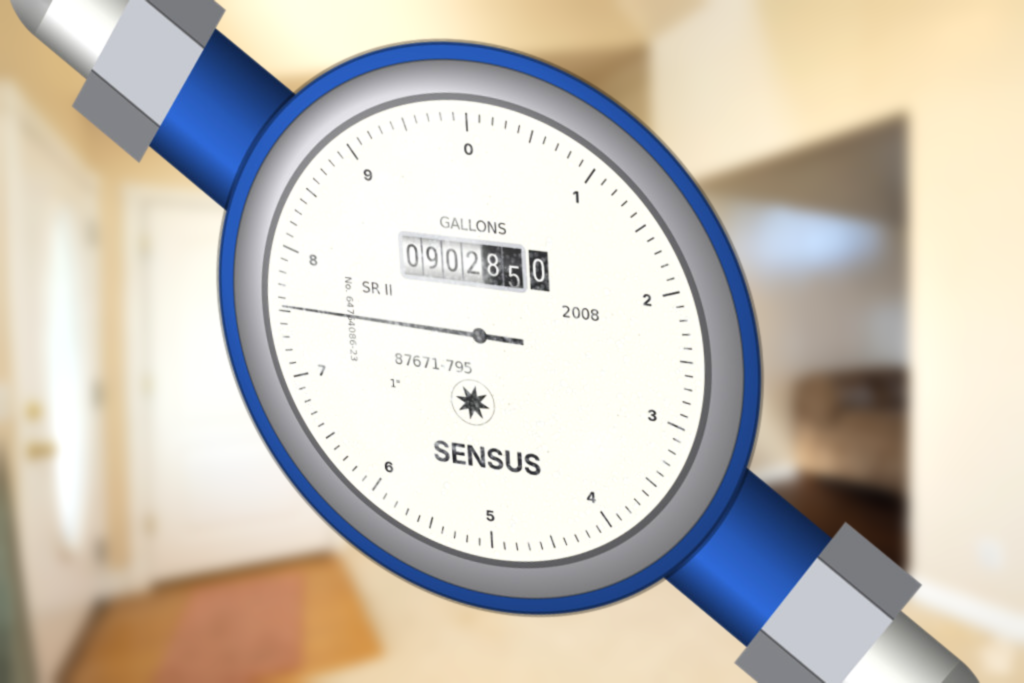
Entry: 902847.5 gal
